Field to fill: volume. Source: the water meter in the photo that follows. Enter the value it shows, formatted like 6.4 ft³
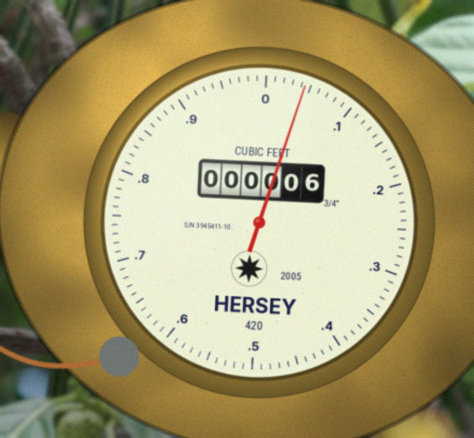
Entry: 6.04 ft³
